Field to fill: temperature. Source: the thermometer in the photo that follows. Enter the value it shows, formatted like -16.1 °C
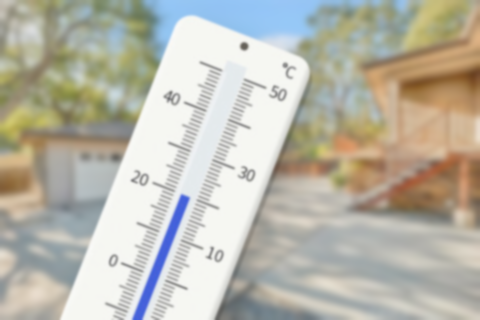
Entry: 20 °C
